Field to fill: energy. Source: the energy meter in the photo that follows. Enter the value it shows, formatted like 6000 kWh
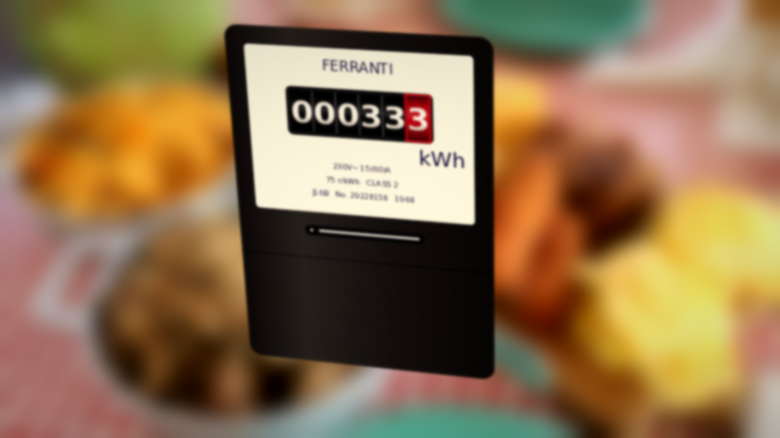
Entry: 33.3 kWh
